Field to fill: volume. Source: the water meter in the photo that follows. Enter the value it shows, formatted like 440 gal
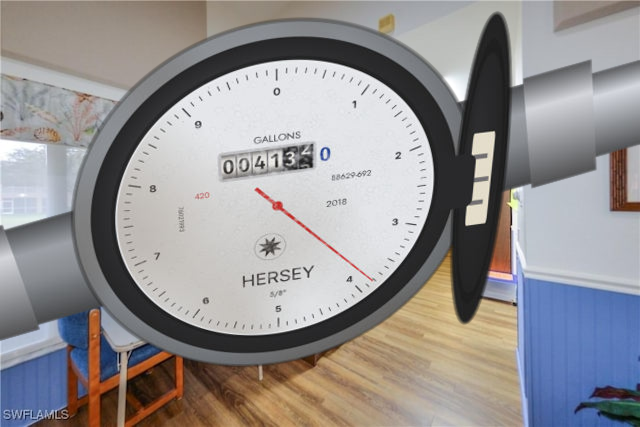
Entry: 41323.8 gal
